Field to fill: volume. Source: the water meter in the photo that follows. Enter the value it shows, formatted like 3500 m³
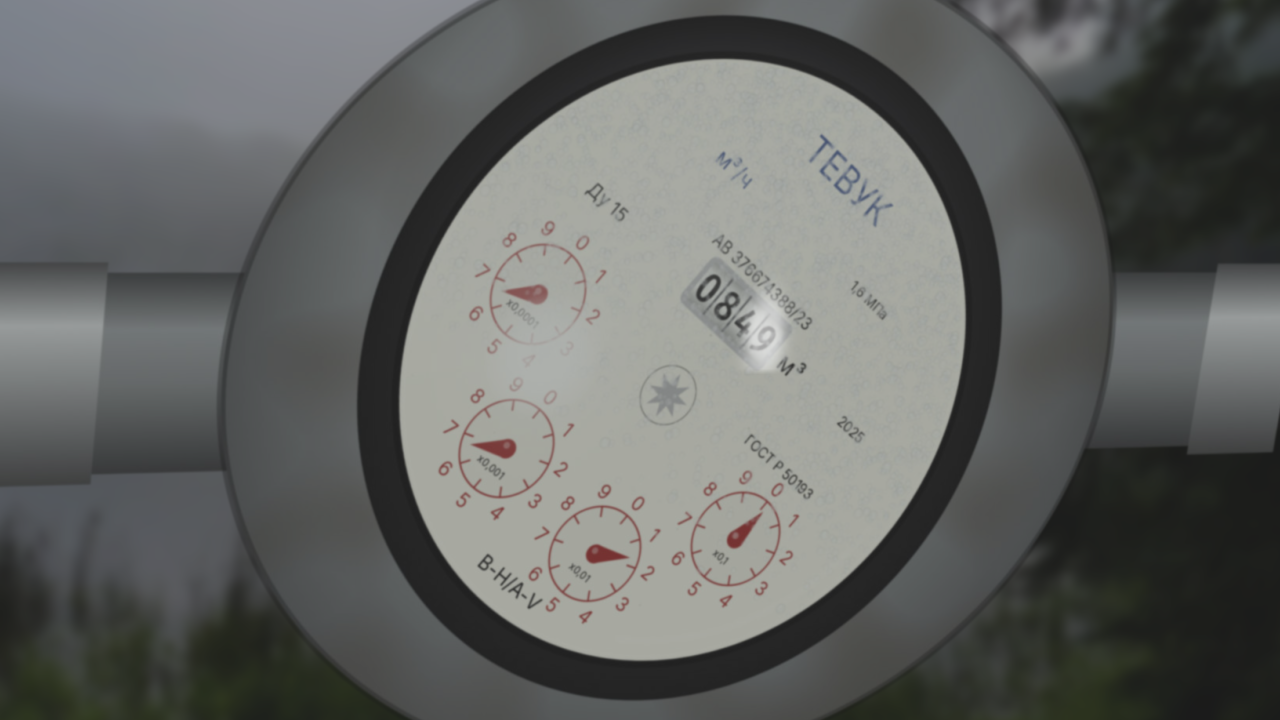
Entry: 849.0166 m³
